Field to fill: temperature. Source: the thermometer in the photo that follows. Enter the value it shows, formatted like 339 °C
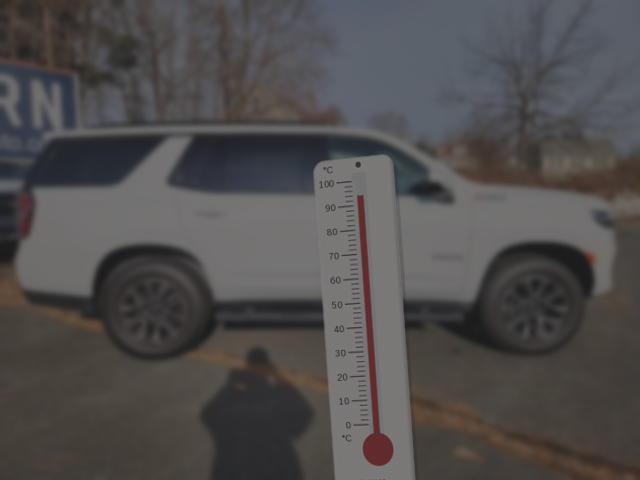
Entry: 94 °C
